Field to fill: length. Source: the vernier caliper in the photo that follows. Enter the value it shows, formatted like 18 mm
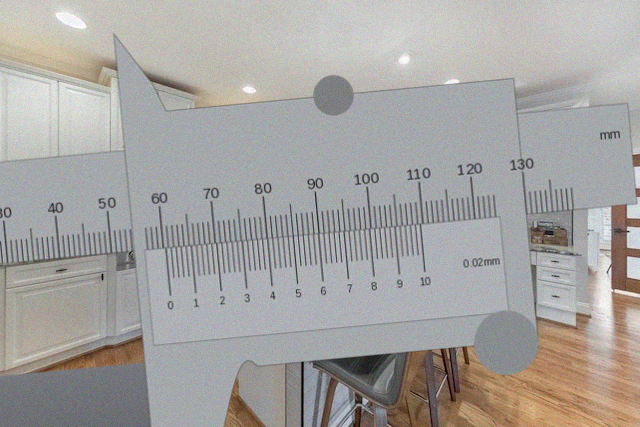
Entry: 60.5 mm
